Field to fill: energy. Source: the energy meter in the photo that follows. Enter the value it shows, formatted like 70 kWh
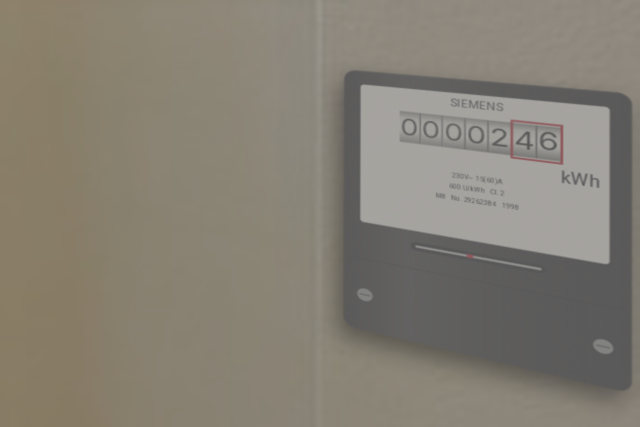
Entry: 2.46 kWh
